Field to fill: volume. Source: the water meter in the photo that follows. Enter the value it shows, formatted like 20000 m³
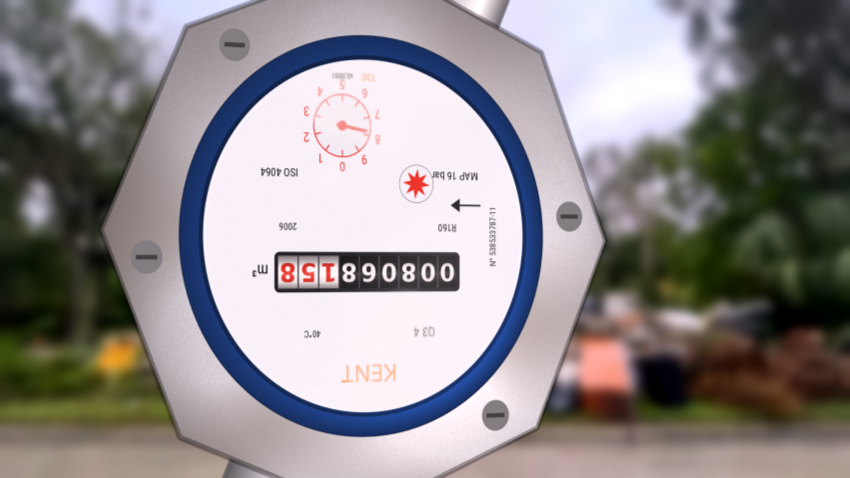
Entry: 8068.1587 m³
